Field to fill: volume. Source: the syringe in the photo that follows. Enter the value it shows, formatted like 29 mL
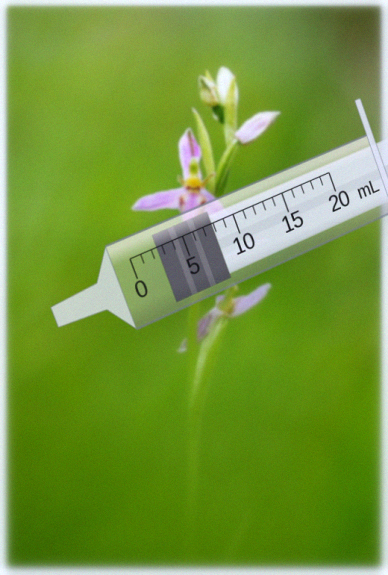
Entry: 2.5 mL
